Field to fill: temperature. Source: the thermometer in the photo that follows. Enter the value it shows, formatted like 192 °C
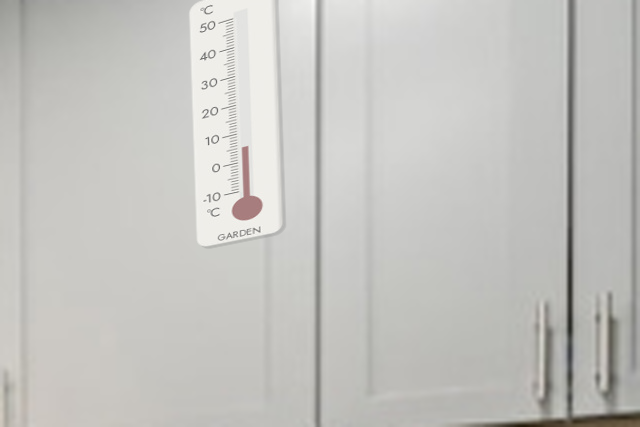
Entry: 5 °C
